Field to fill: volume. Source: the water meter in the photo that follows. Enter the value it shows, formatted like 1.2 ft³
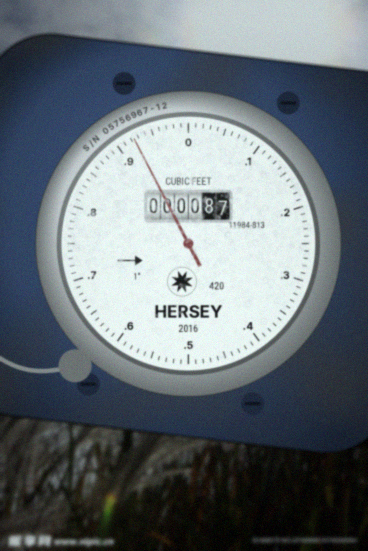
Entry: 86.92 ft³
